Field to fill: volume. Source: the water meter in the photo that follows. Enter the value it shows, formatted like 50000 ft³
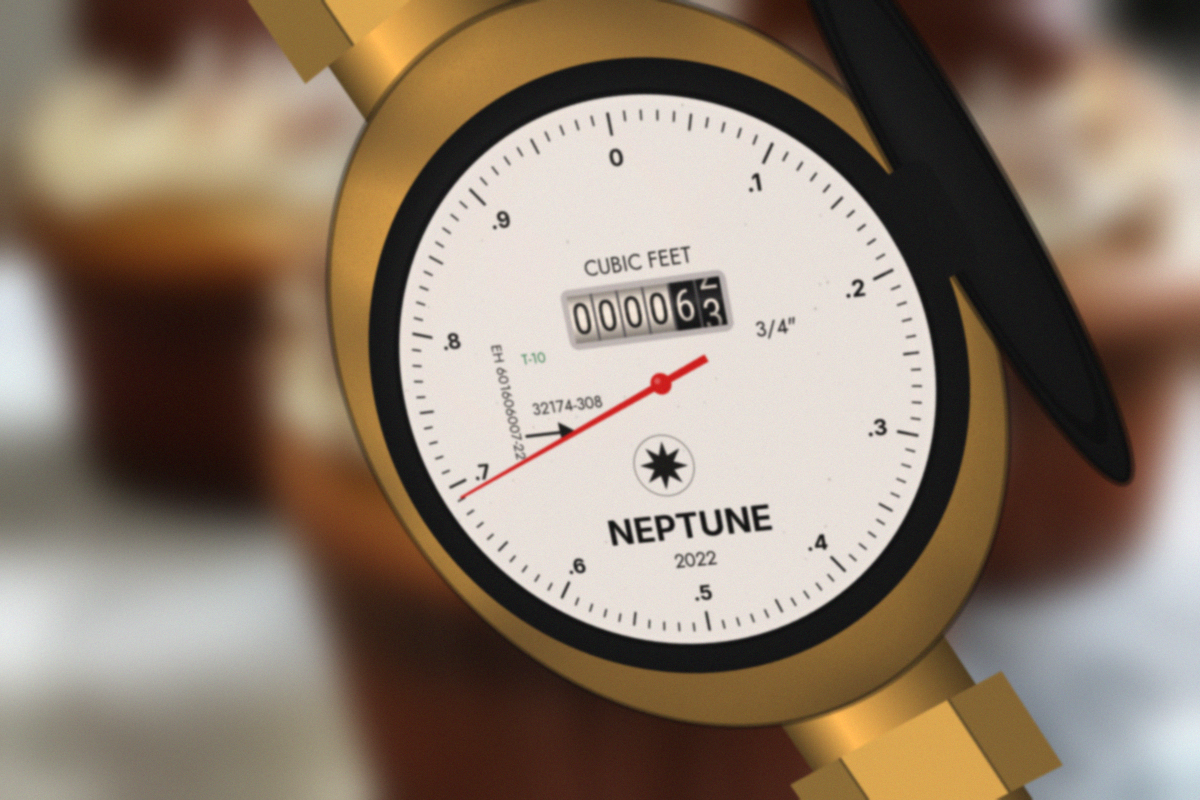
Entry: 62.69 ft³
